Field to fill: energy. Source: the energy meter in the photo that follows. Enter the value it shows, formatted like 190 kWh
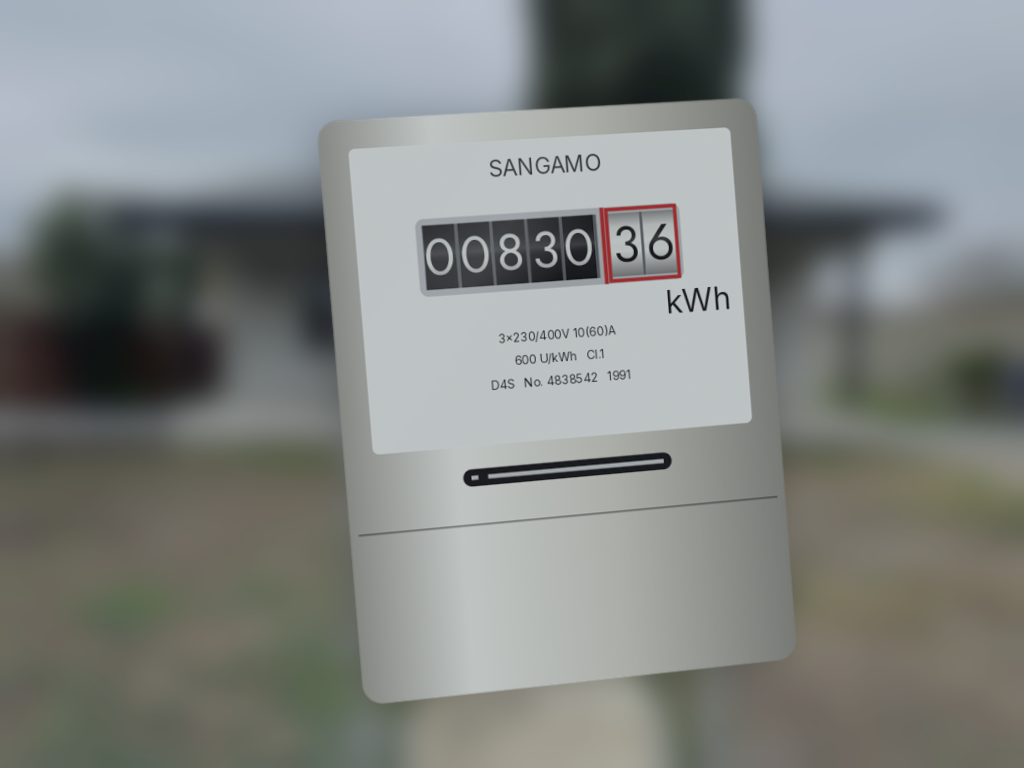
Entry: 830.36 kWh
